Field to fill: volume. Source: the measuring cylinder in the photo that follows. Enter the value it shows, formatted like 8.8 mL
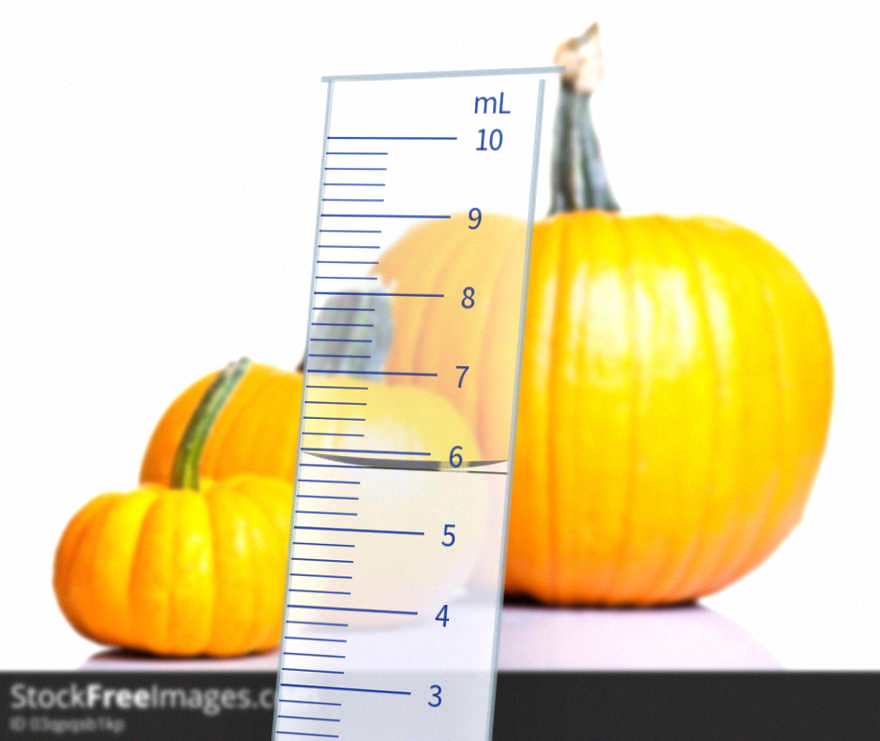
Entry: 5.8 mL
